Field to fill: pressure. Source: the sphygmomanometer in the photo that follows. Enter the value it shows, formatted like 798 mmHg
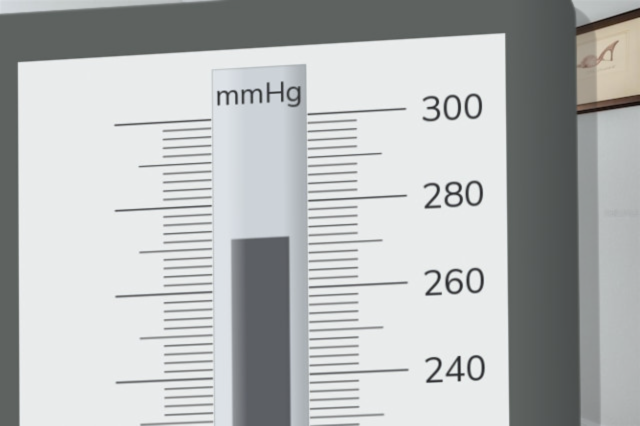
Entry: 272 mmHg
